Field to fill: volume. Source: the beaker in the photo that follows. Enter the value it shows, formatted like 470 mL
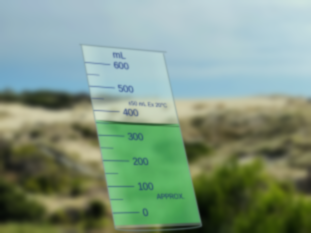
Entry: 350 mL
